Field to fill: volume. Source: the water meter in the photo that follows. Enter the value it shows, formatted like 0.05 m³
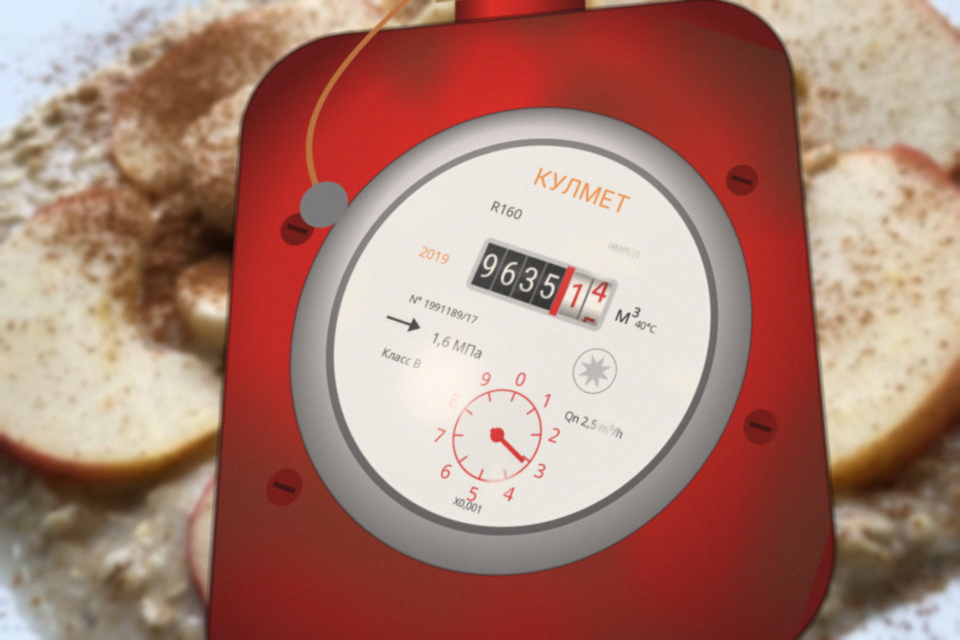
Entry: 9635.143 m³
